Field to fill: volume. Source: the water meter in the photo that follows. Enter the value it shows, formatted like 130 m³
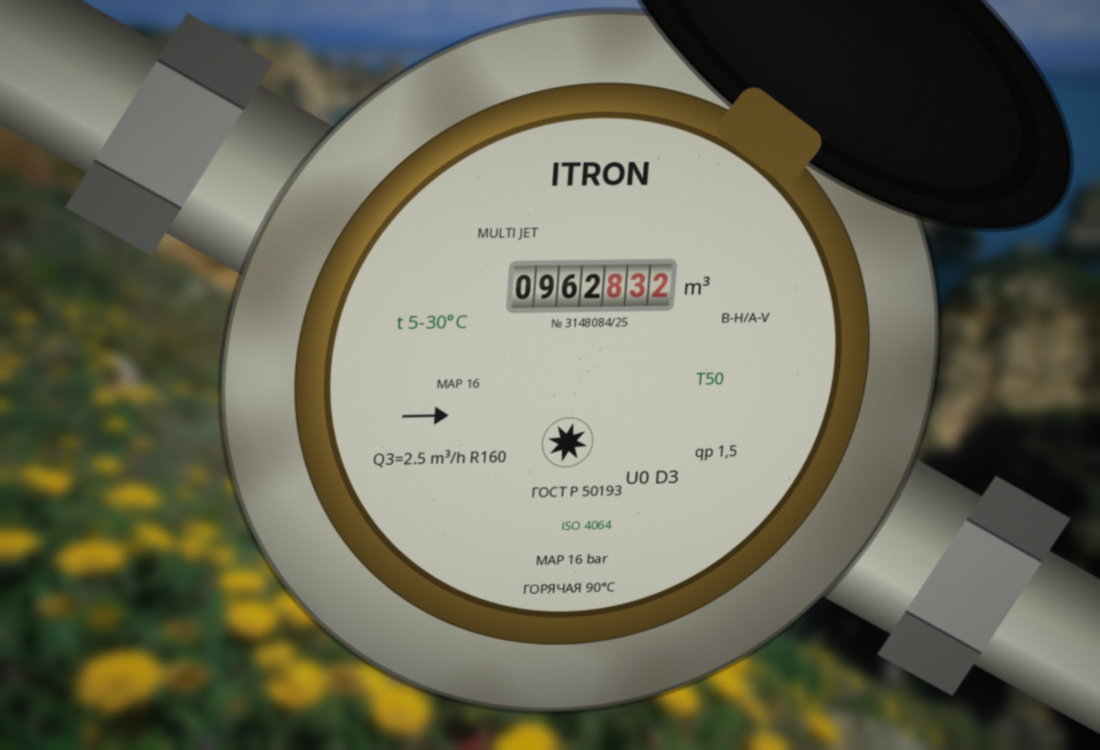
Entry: 962.832 m³
